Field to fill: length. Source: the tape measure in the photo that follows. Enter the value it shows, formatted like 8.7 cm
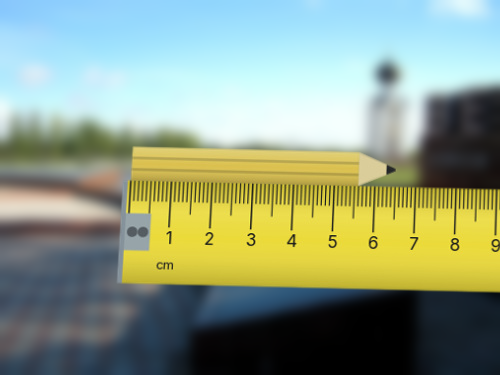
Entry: 6.5 cm
